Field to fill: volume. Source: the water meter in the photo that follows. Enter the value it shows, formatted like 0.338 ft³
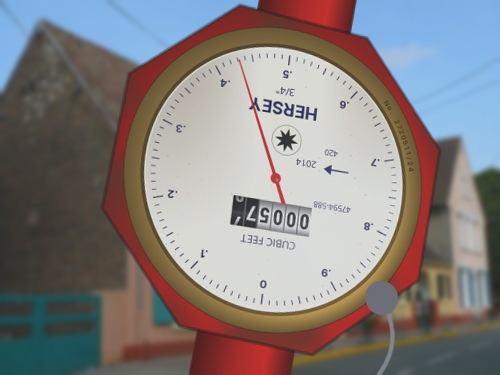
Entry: 577.43 ft³
